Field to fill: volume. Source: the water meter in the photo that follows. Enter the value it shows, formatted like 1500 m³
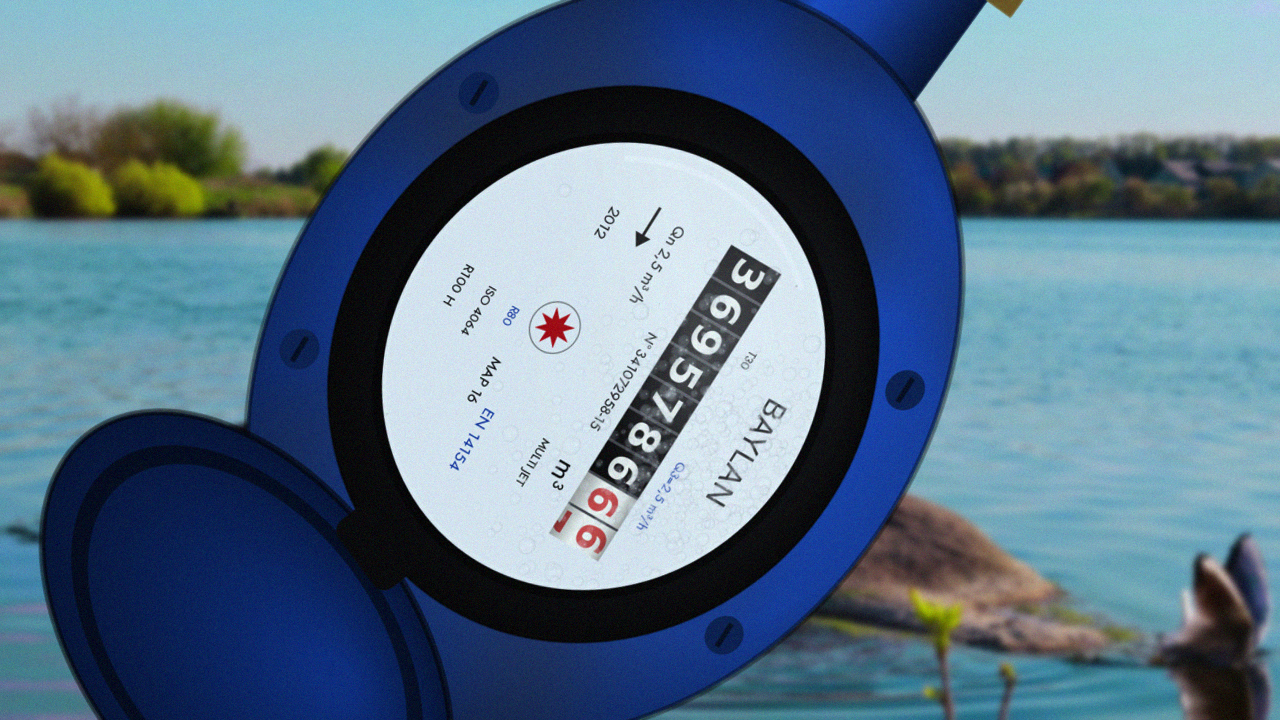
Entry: 3695786.66 m³
